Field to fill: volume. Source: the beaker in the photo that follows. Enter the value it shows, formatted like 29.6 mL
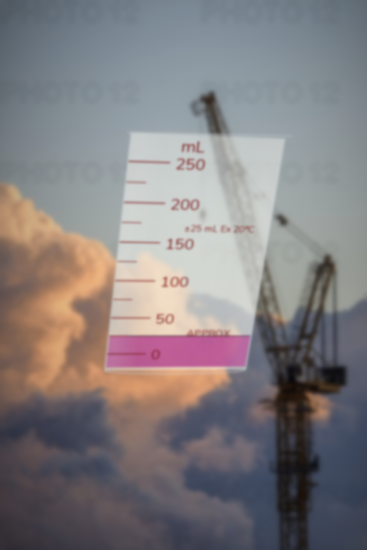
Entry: 25 mL
